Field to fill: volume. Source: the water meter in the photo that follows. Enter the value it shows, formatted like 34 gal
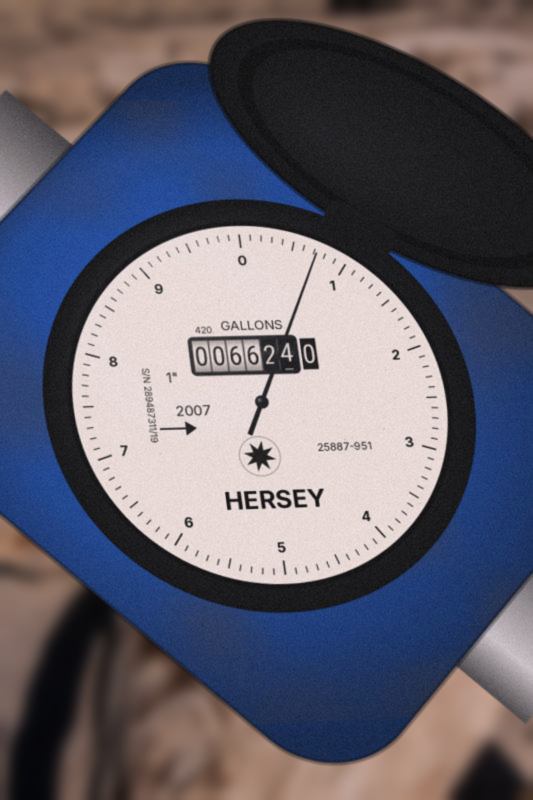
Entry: 66240.7 gal
